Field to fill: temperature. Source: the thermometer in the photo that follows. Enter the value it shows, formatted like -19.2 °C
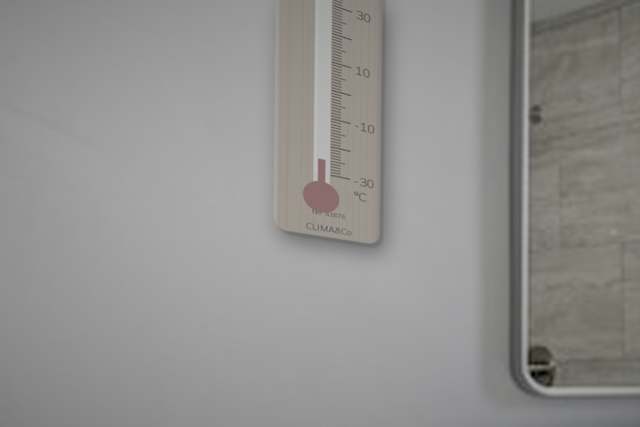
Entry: -25 °C
